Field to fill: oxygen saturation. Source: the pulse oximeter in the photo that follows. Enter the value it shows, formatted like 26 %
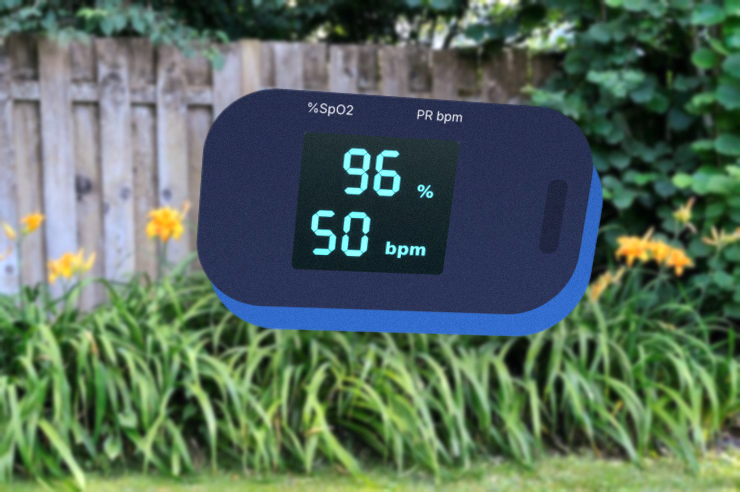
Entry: 96 %
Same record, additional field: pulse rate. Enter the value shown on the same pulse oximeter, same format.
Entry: 50 bpm
